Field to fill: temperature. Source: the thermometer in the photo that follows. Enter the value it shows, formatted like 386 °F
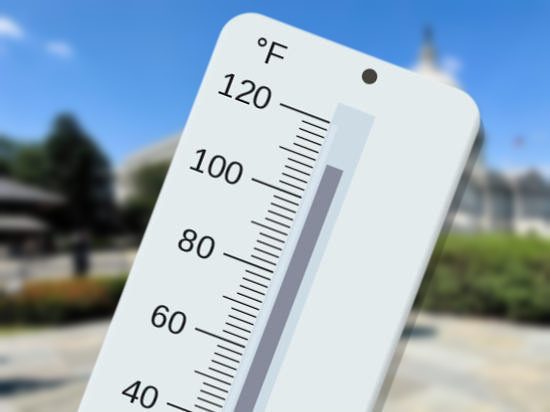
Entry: 110 °F
